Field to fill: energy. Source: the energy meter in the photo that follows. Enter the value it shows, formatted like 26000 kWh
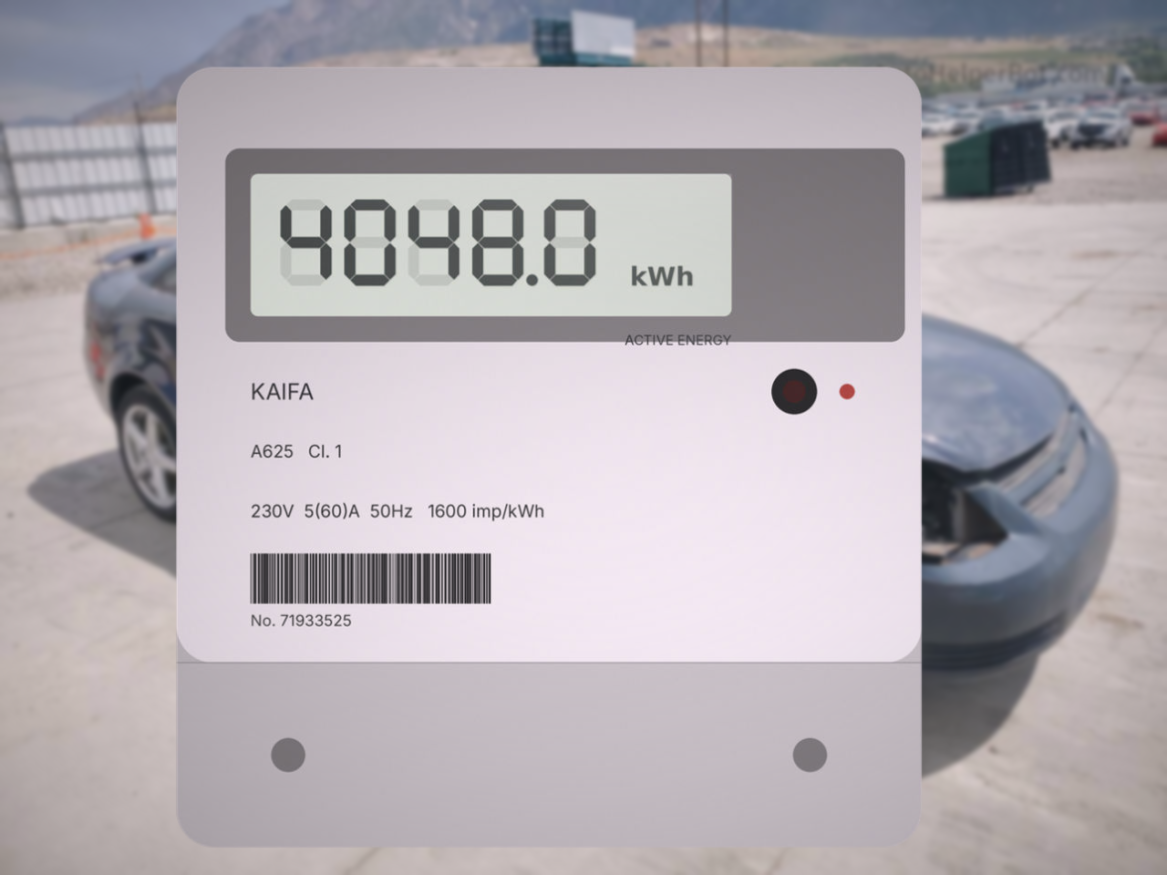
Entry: 4048.0 kWh
